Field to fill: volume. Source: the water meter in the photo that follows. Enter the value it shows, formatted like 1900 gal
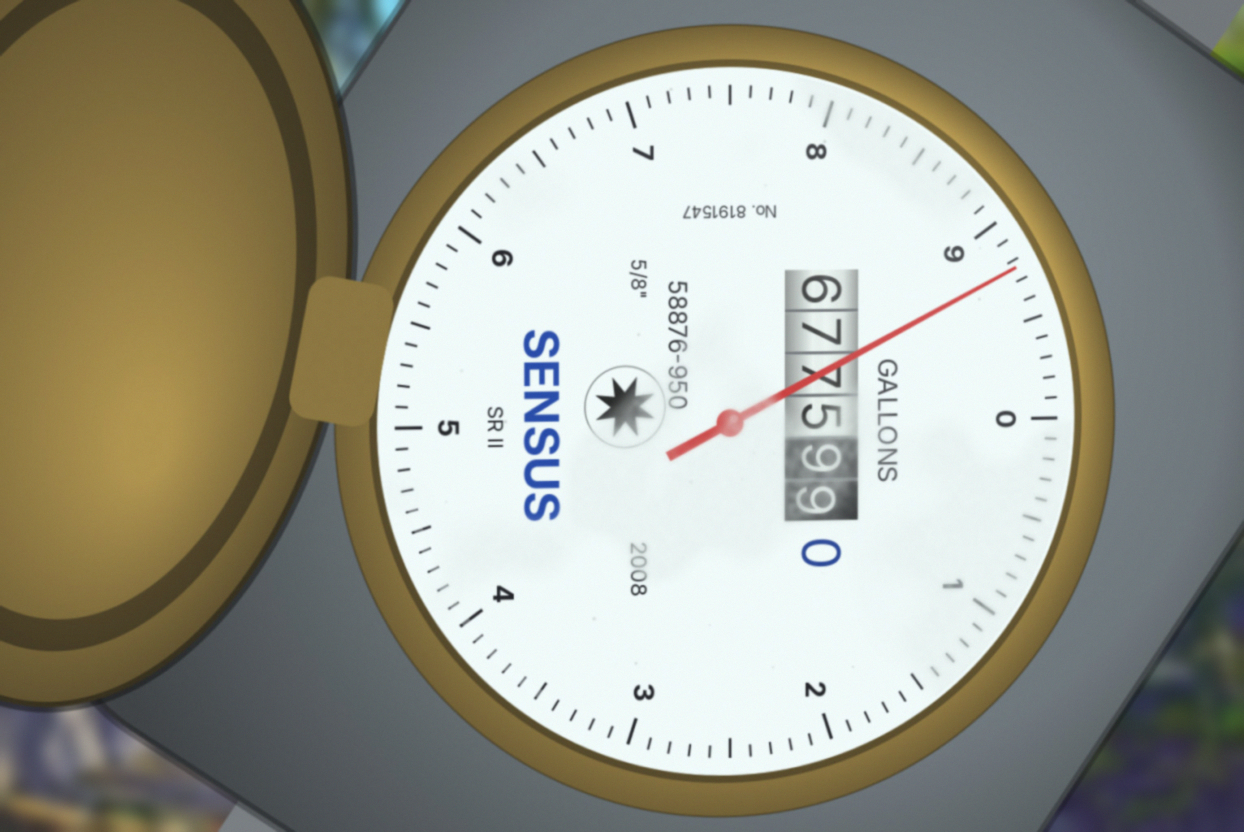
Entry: 6775989.2 gal
